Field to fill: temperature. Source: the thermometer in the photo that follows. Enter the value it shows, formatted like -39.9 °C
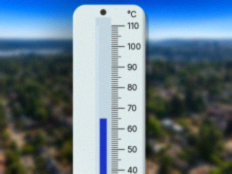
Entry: 65 °C
